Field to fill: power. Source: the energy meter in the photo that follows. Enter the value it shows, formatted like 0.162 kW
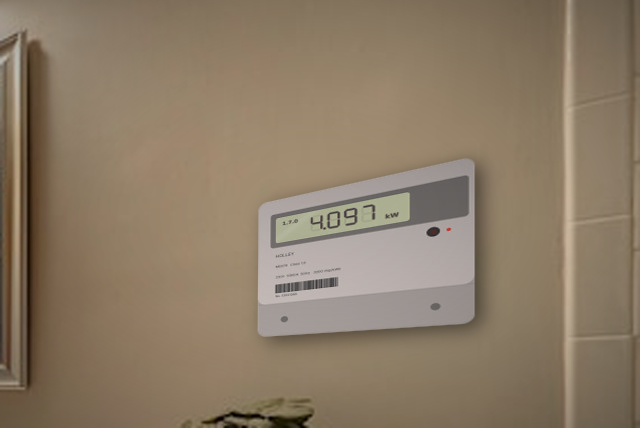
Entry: 4.097 kW
